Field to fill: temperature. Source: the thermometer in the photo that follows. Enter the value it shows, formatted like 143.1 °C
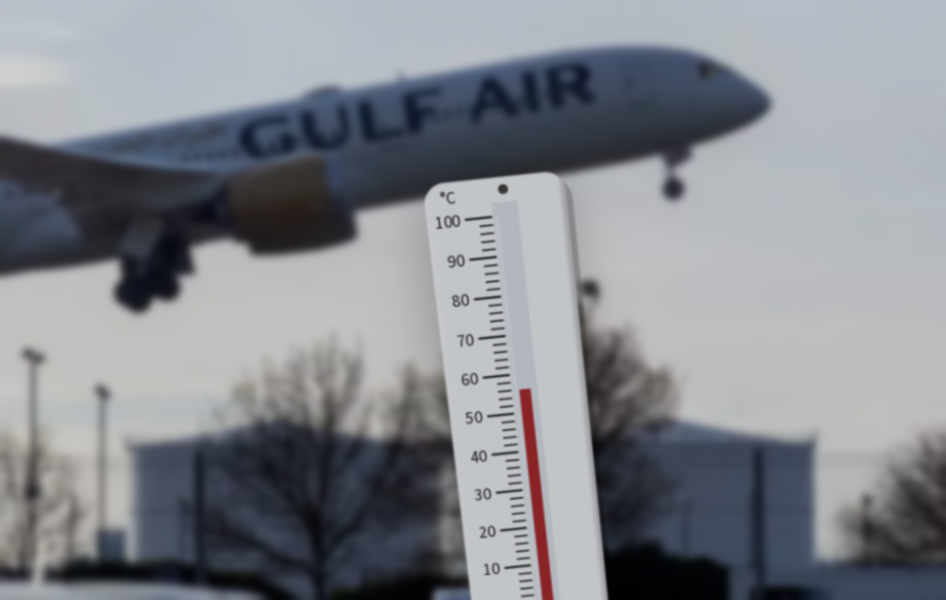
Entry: 56 °C
